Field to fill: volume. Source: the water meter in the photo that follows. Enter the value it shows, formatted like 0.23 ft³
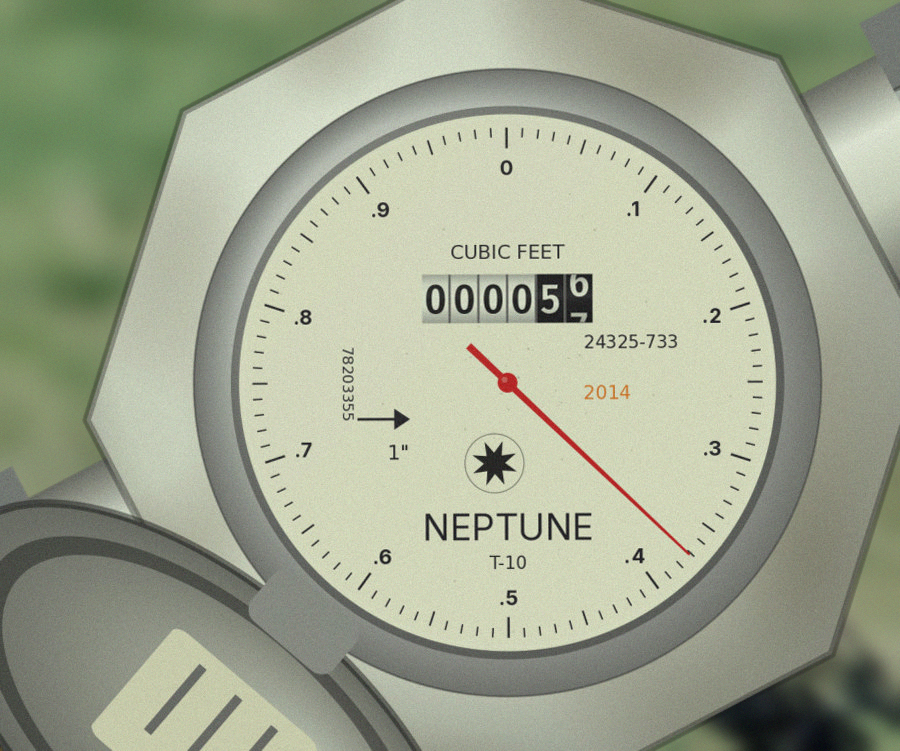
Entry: 56.37 ft³
